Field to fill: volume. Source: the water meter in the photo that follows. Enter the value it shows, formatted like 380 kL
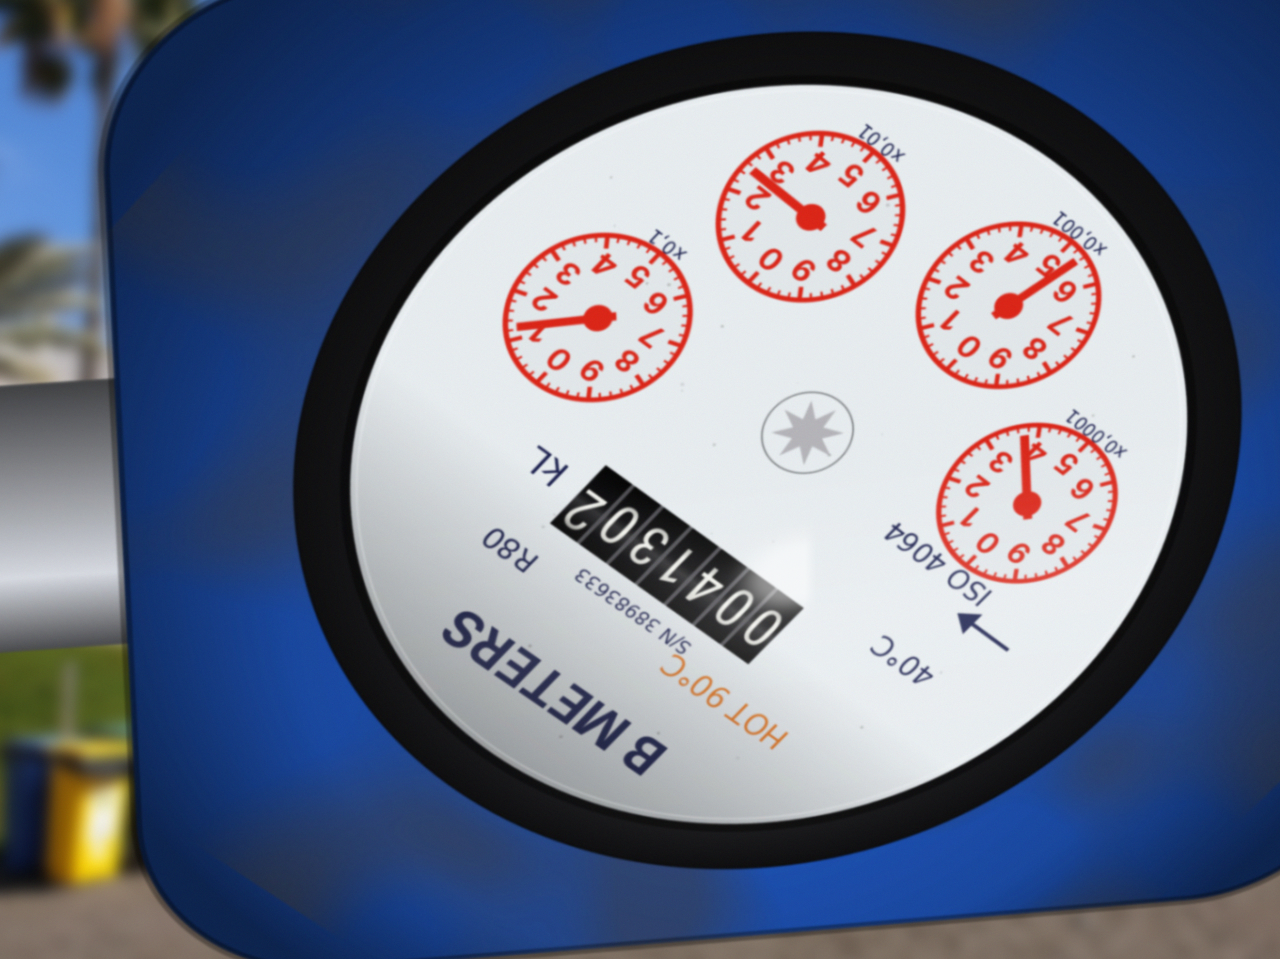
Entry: 41302.1253 kL
